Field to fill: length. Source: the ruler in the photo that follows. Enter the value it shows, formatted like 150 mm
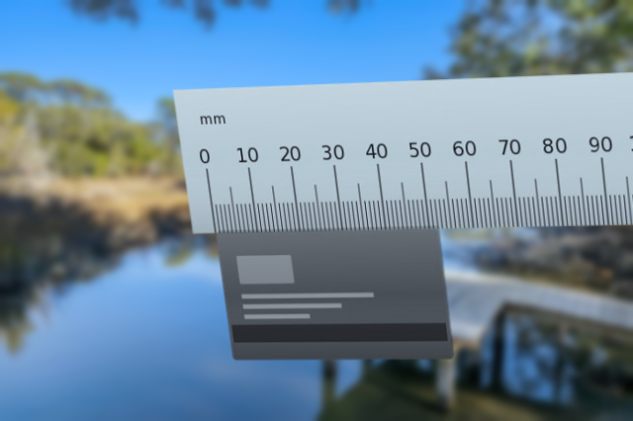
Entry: 52 mm
